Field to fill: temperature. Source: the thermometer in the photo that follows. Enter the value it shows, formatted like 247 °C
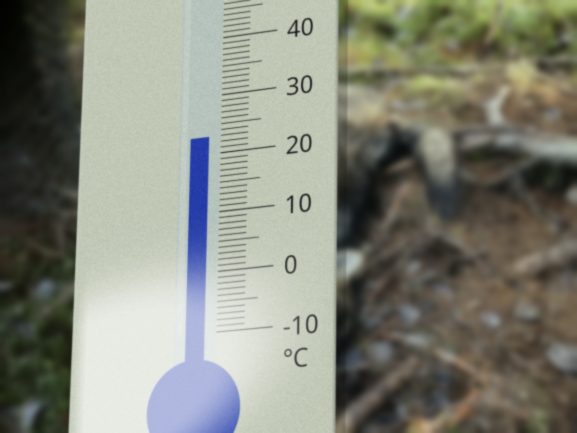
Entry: 23 °C
